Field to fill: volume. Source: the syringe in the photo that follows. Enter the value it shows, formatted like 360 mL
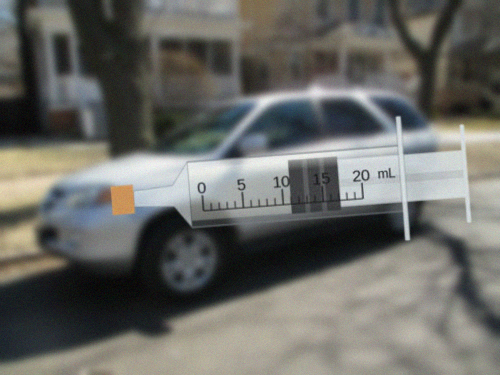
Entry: 11 mL
